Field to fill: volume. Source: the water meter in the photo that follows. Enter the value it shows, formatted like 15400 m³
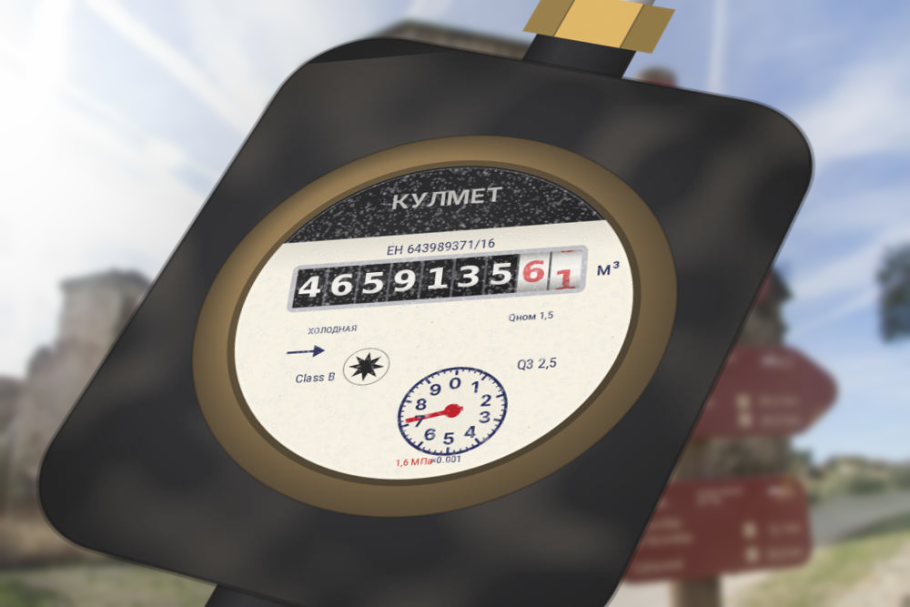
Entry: 4659135.607 m³
